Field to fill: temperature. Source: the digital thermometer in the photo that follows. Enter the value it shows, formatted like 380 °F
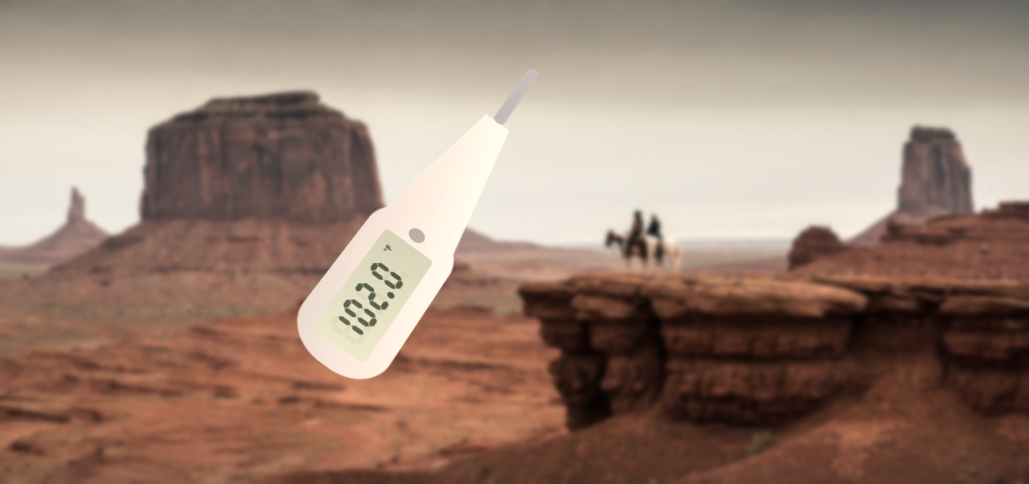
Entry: 102.0 °F
